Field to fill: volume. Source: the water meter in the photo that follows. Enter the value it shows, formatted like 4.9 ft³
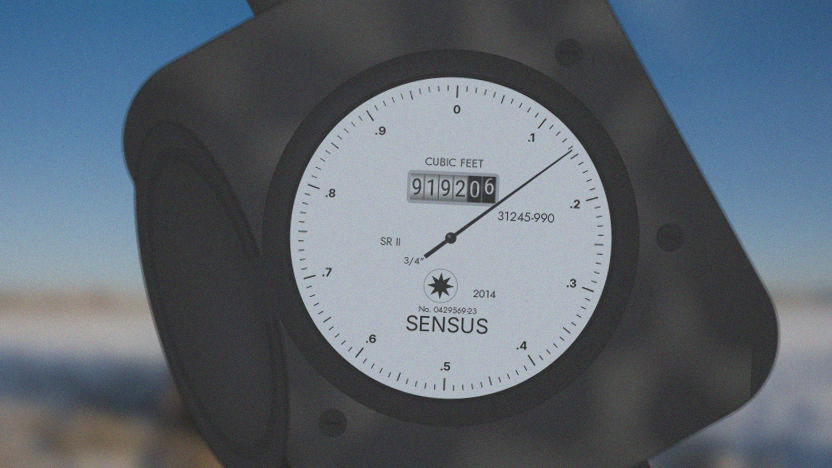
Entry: 919206.14 ft³
